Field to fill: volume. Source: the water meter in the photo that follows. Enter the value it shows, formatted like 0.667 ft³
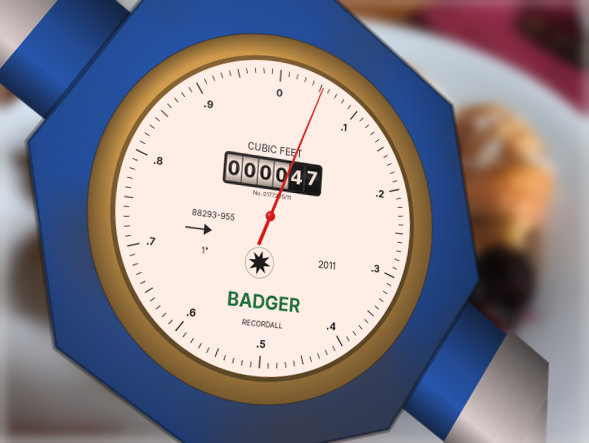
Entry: 47.05 ft³
